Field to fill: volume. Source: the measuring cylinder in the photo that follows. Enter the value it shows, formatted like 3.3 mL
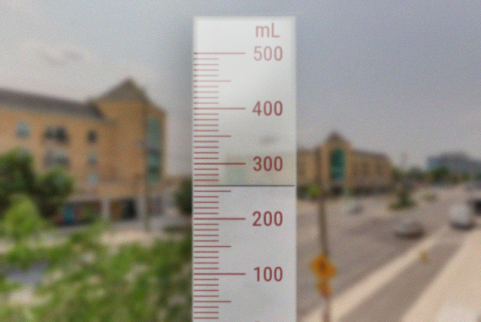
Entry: 260 mL
